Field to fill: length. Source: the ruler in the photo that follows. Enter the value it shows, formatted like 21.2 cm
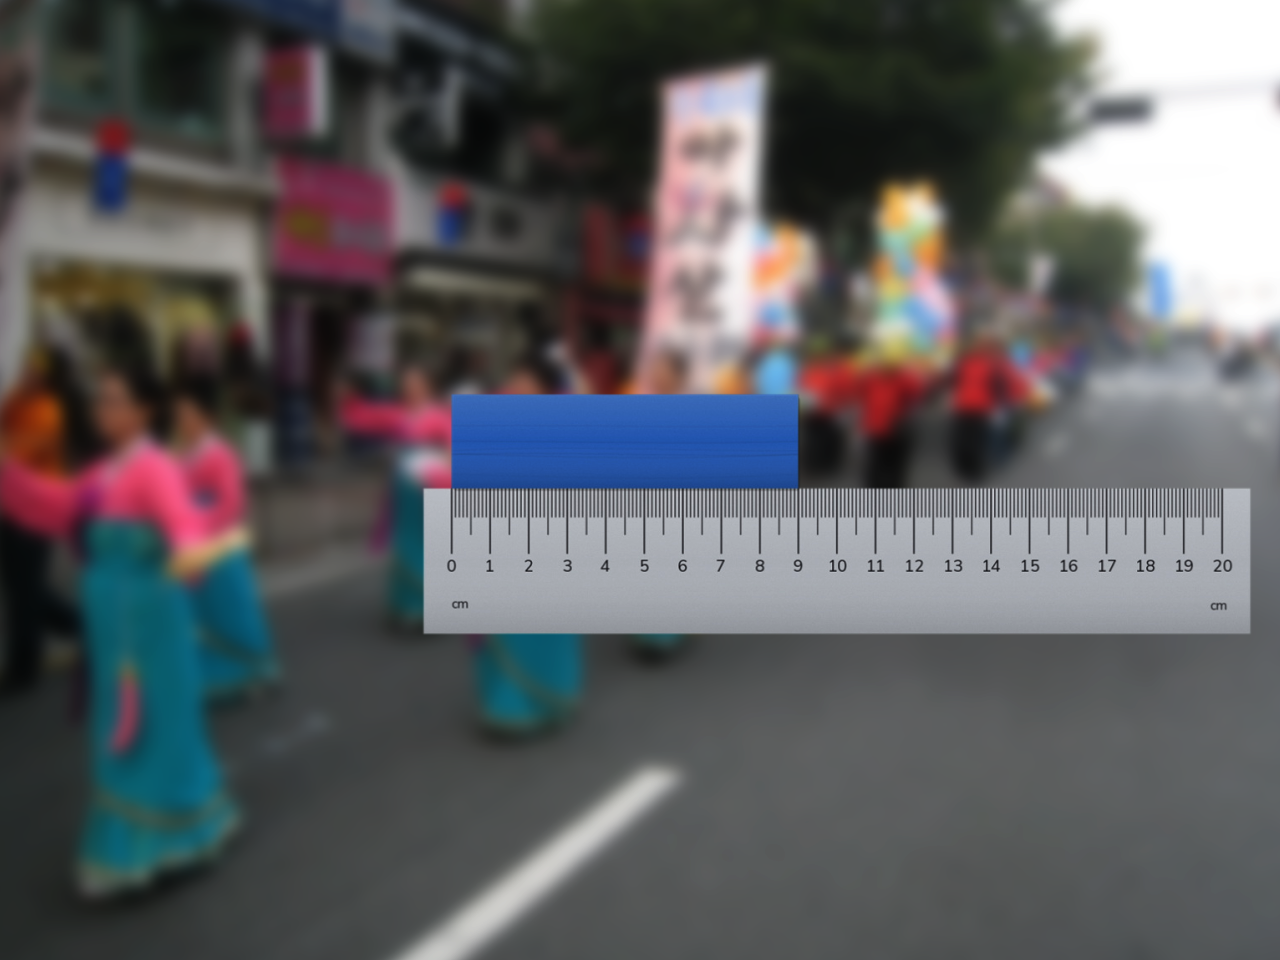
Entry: 9 cm
